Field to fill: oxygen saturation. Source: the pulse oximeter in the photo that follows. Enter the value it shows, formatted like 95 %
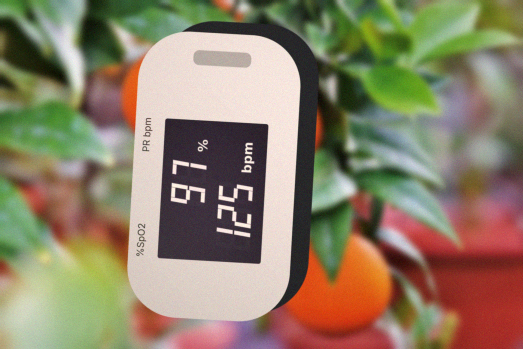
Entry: 97 %
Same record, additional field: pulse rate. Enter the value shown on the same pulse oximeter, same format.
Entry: 125 bpm
